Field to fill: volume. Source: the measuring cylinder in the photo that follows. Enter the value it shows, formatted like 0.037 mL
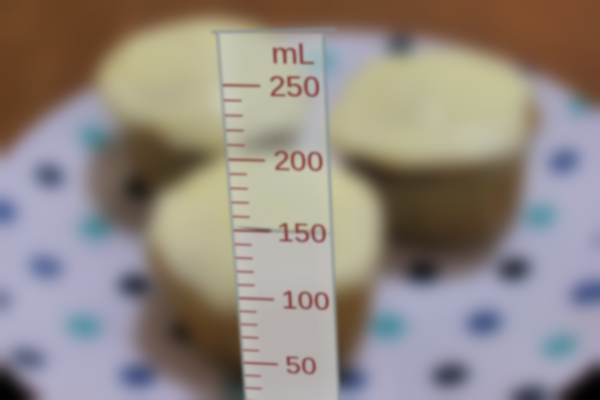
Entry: 150 mL
